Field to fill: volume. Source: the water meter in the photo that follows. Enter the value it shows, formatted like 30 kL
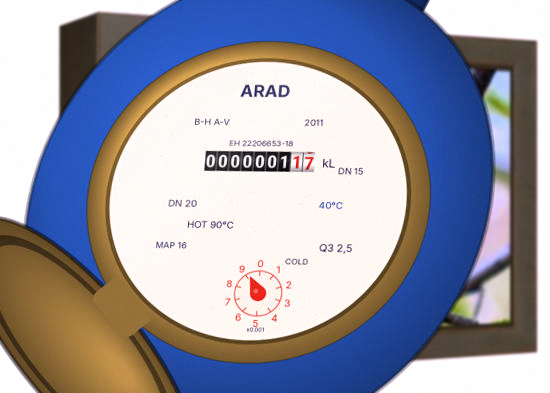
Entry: 1.169 kL
